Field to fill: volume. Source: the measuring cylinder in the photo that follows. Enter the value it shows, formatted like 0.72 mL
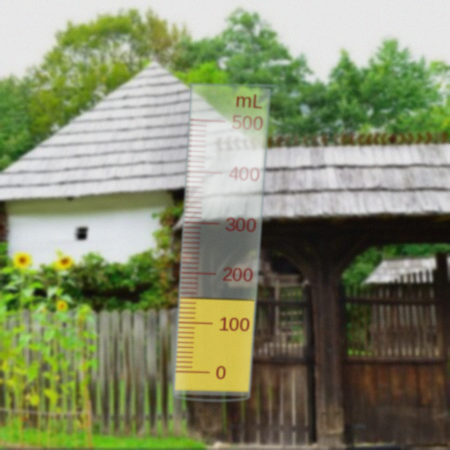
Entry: 150 mL
